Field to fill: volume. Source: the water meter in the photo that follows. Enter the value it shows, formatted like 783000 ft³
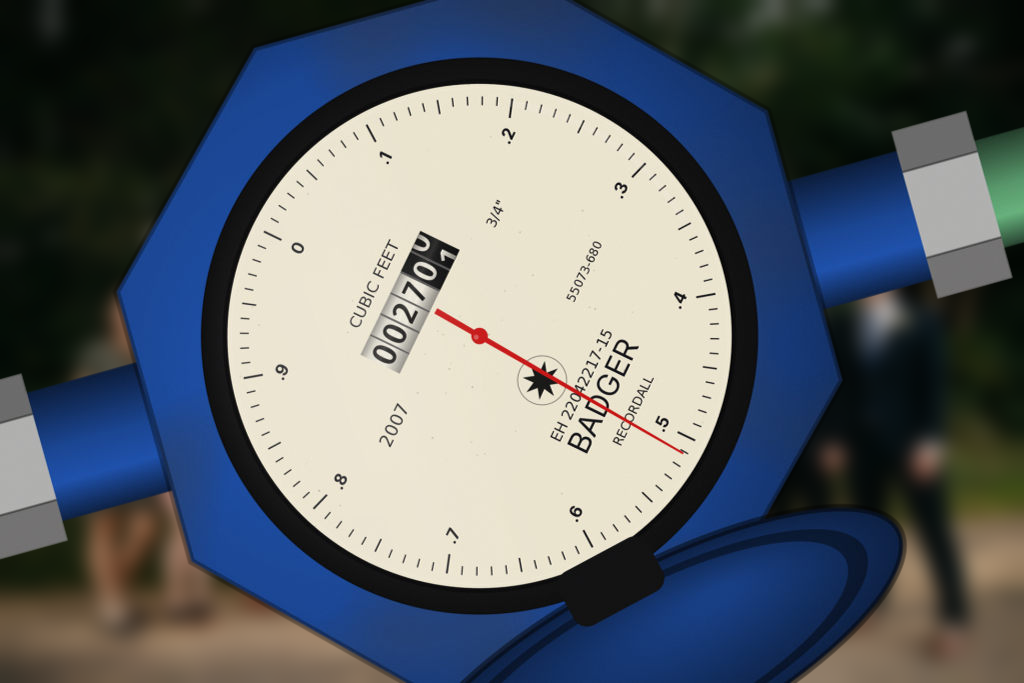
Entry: 2700.51 ft³
